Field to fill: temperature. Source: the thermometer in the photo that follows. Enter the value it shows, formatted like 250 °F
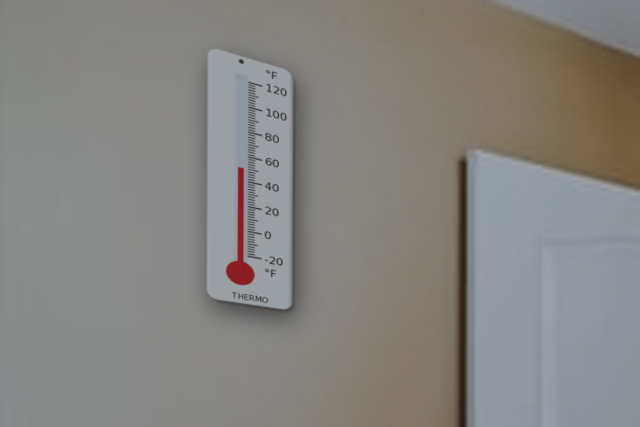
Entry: 50 °F
